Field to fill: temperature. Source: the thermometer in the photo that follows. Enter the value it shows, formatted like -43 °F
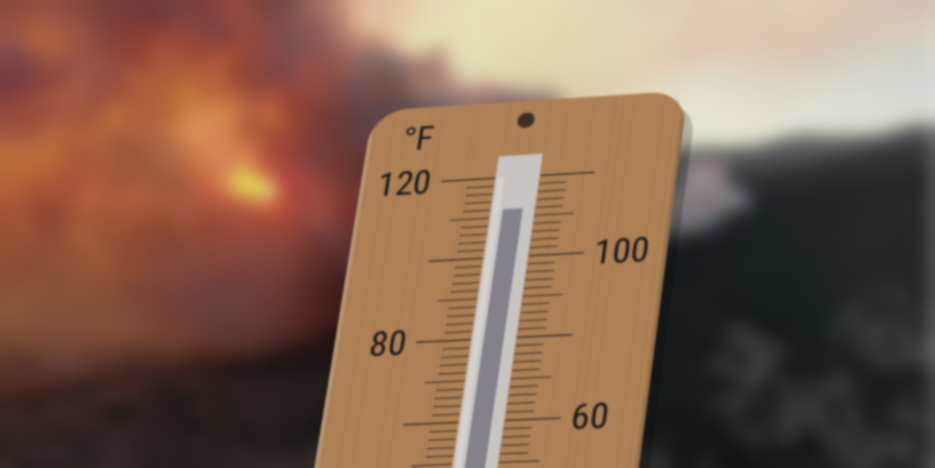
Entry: 112 °F
